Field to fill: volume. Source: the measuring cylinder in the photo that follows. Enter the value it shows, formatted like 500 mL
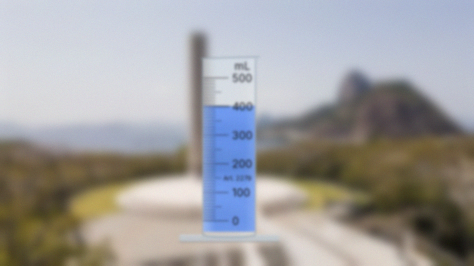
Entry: 400 mL
